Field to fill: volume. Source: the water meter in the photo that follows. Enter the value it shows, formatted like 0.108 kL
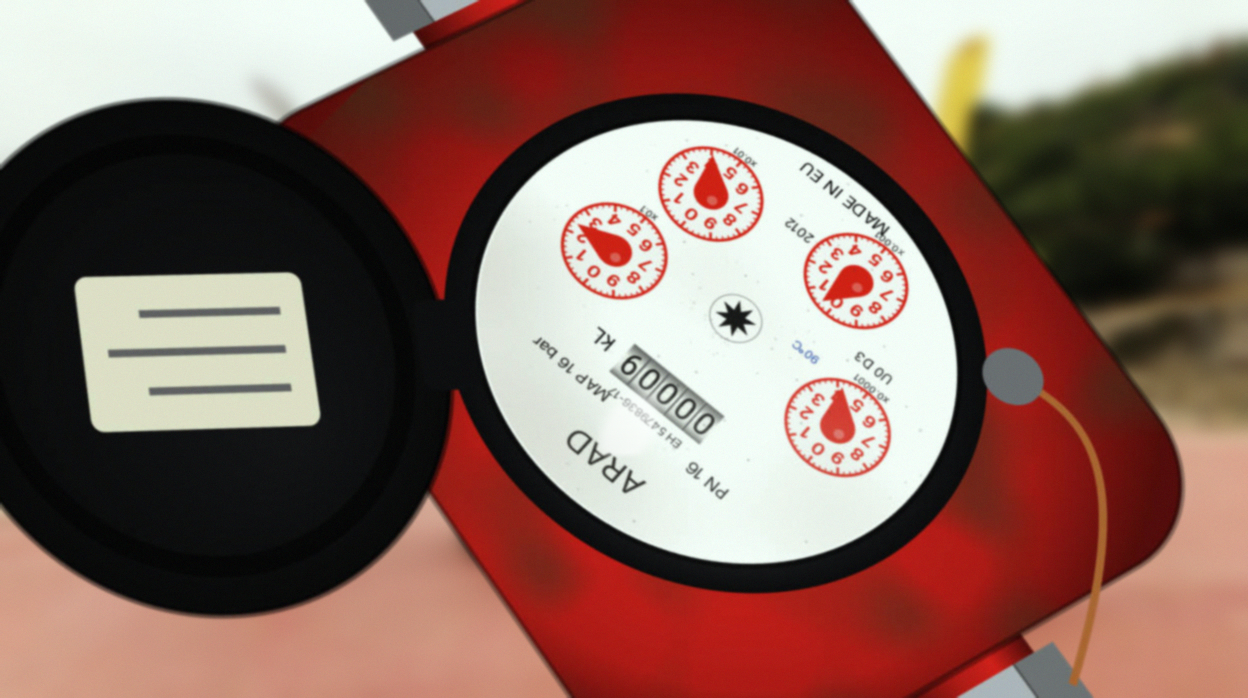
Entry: 9.2404 kL
